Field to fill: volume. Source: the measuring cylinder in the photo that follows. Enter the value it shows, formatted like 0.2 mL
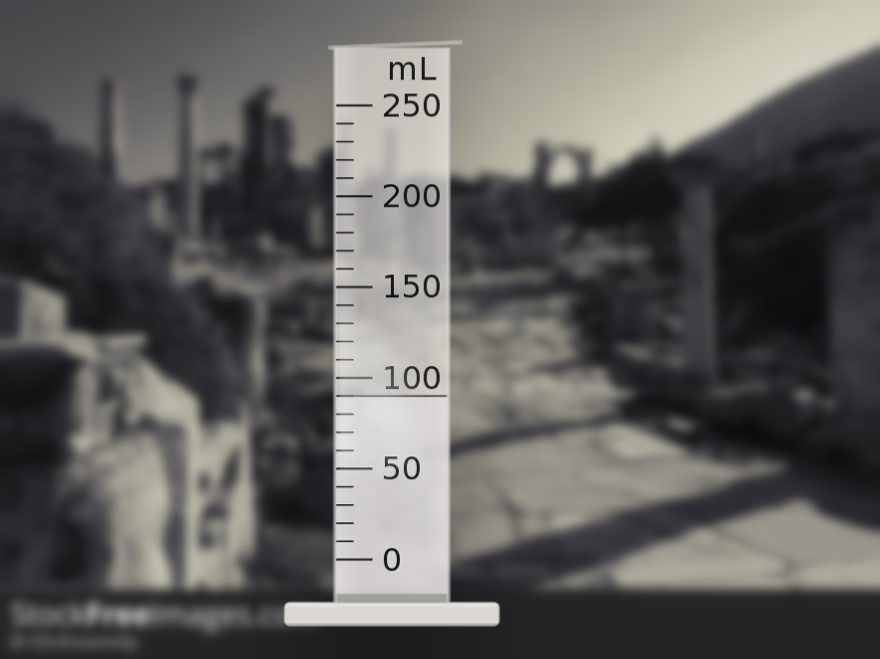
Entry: 90 mL
